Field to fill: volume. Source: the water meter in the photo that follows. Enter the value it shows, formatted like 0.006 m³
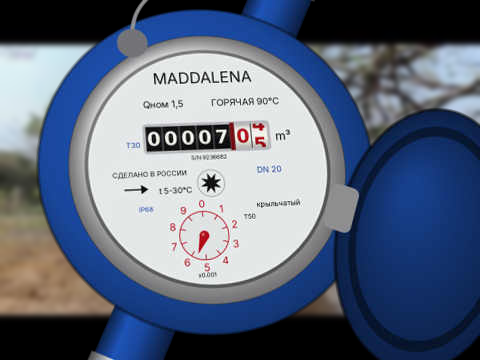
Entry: 7.045 m³
